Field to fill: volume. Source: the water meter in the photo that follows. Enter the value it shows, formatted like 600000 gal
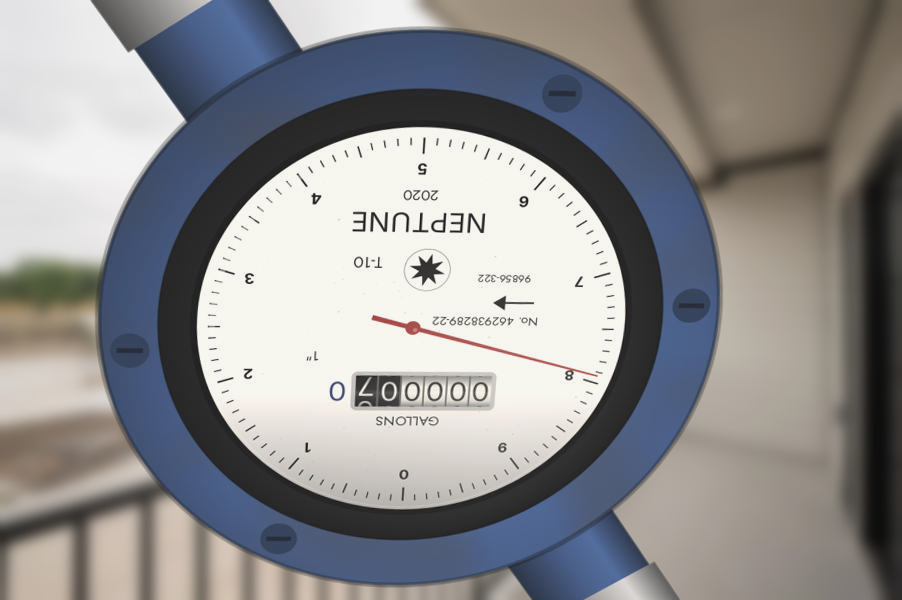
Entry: 67.9 gal
